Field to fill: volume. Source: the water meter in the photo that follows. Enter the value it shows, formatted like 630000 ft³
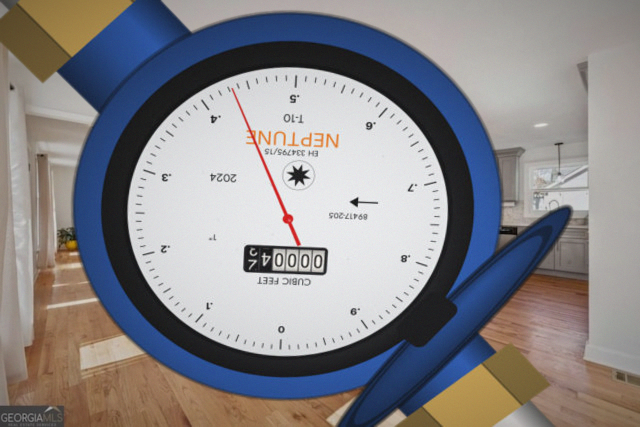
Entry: 42.43 ft³
